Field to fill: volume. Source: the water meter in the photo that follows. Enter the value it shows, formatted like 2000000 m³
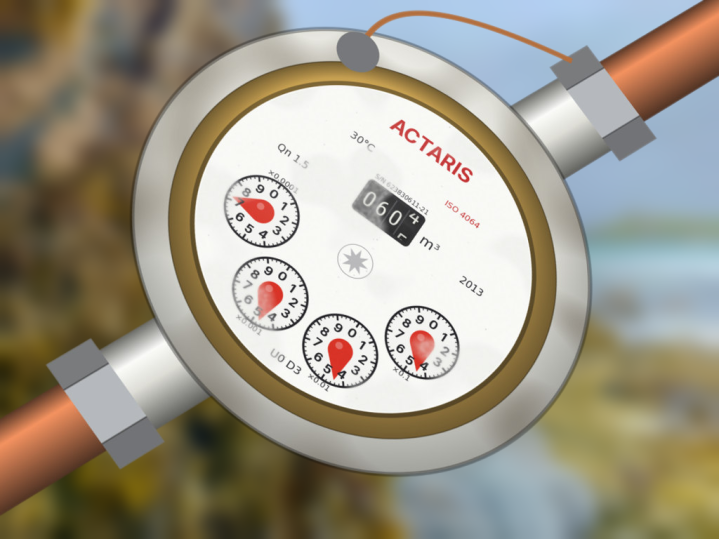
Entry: 604.4447 m³
